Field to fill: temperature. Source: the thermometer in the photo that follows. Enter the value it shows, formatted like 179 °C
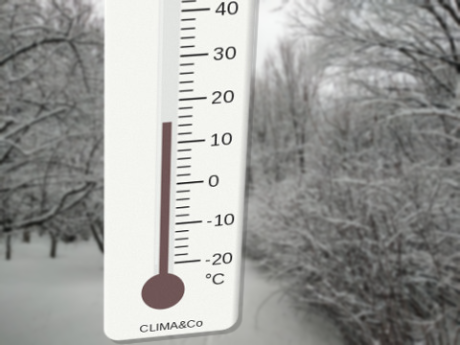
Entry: 15 °C
